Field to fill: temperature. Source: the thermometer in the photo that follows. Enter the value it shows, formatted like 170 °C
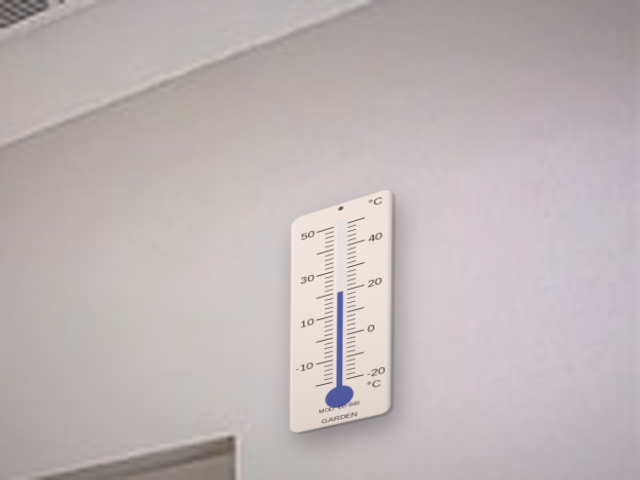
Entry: 20 °C
